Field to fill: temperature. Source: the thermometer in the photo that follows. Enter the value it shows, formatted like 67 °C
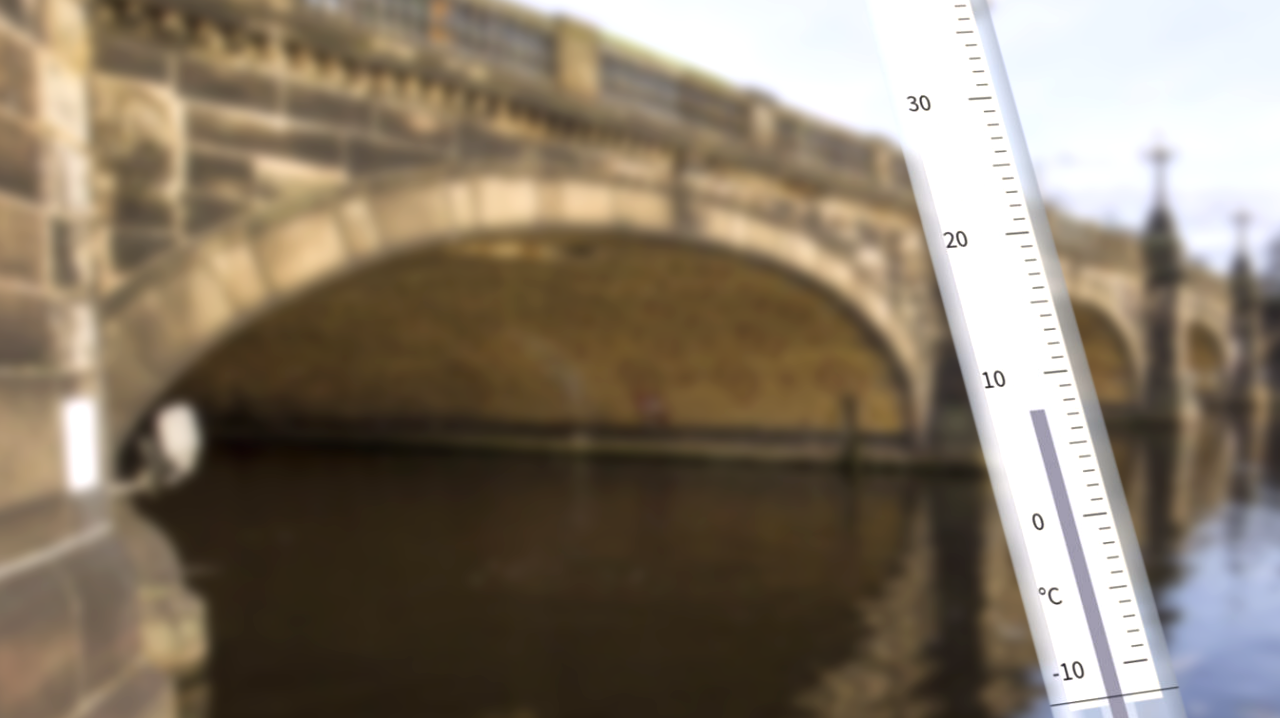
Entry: 7.5 °C
